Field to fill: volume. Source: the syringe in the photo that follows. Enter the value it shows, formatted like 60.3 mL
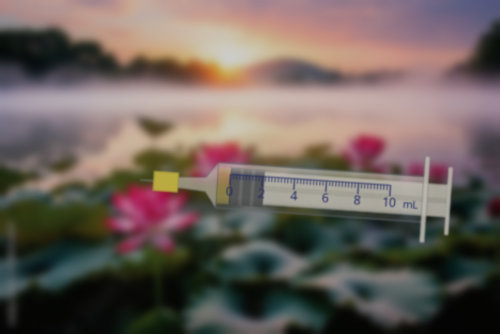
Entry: 0 mL
